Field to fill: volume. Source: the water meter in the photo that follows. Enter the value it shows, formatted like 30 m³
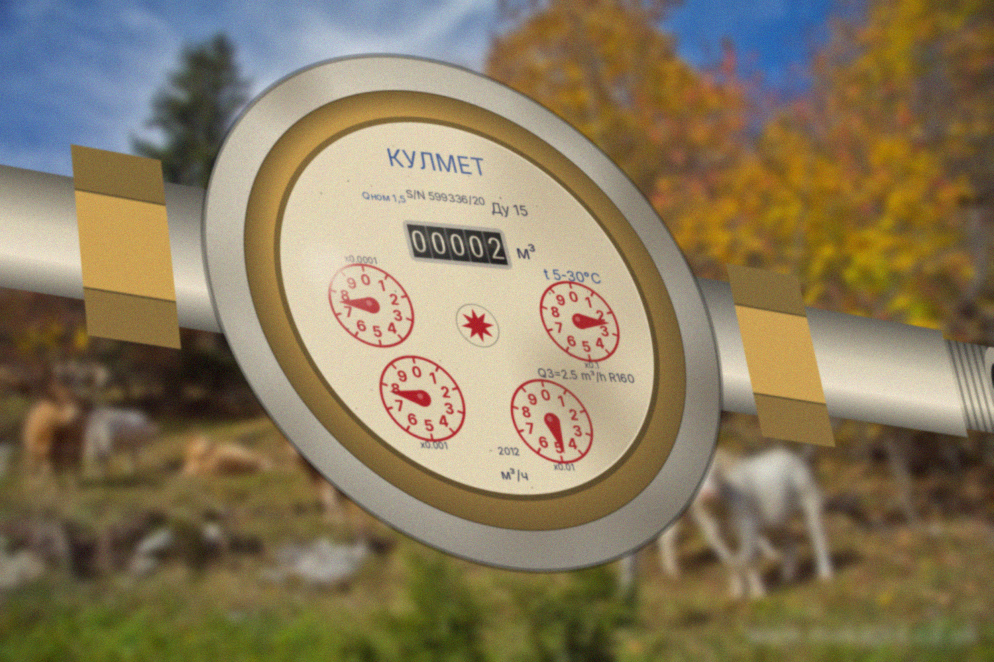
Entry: 2.2477 m³
